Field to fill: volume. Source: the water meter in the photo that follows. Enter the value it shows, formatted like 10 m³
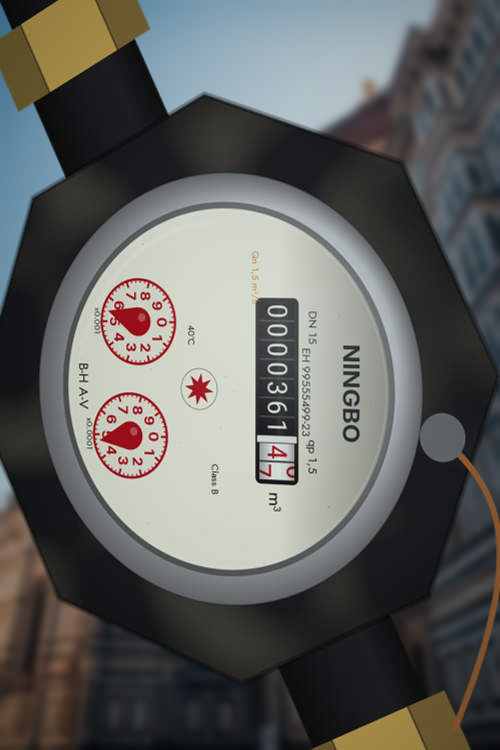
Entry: 361.4654 m³
